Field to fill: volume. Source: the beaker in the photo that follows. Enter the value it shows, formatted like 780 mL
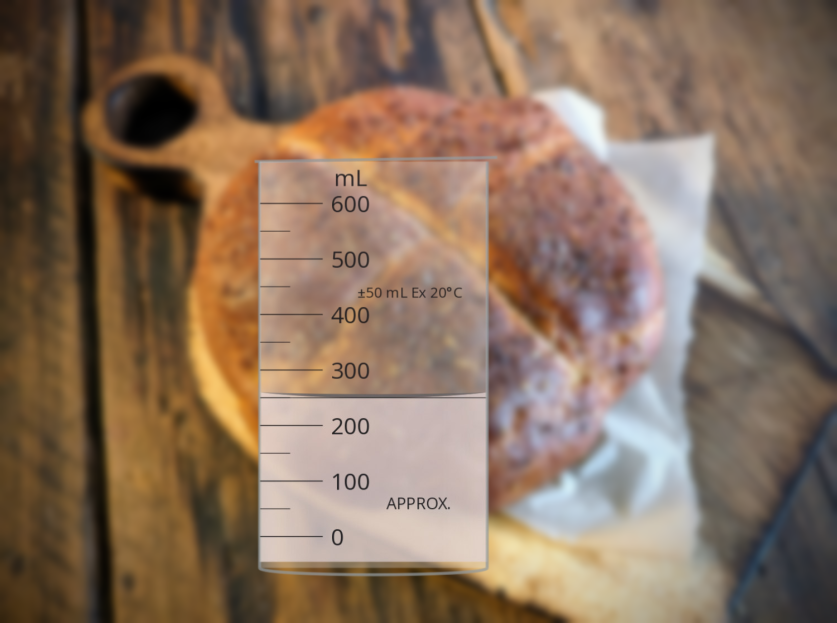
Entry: 250 mL
